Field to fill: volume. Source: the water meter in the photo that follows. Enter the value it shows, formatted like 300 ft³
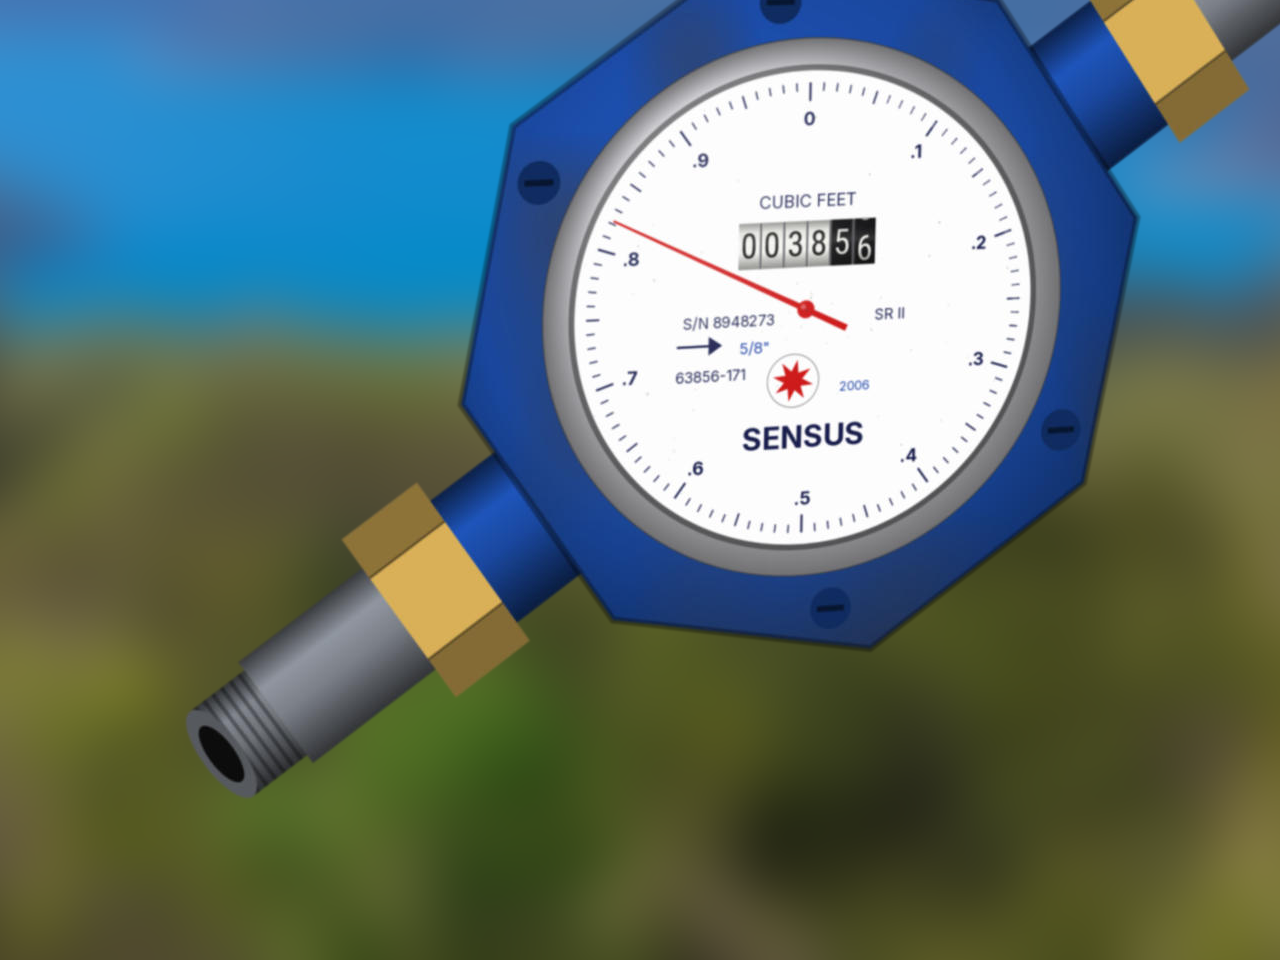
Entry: 3855.82 ft³
